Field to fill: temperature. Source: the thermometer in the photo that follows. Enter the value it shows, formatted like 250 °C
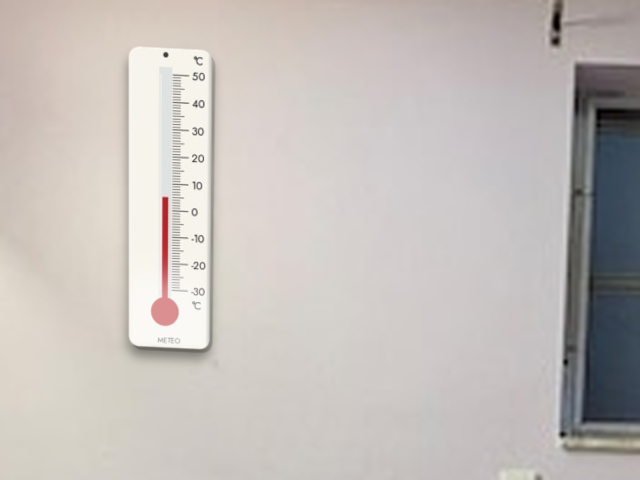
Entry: 5 °C
